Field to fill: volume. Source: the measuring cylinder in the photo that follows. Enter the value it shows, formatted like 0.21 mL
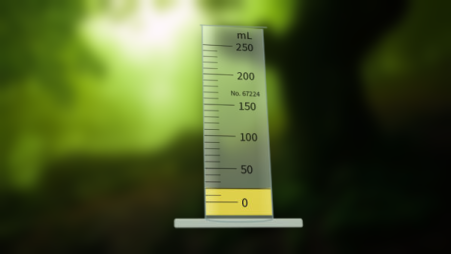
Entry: 20 mL
